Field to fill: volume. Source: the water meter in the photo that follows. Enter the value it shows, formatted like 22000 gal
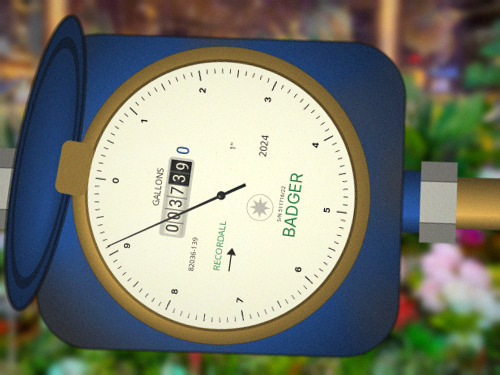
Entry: 37389.1 gal
